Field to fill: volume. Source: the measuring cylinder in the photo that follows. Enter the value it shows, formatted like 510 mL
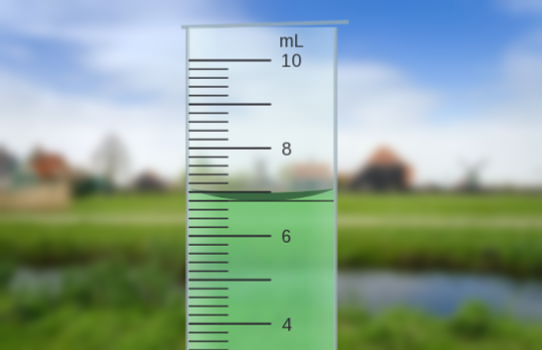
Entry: 6.8 mL
